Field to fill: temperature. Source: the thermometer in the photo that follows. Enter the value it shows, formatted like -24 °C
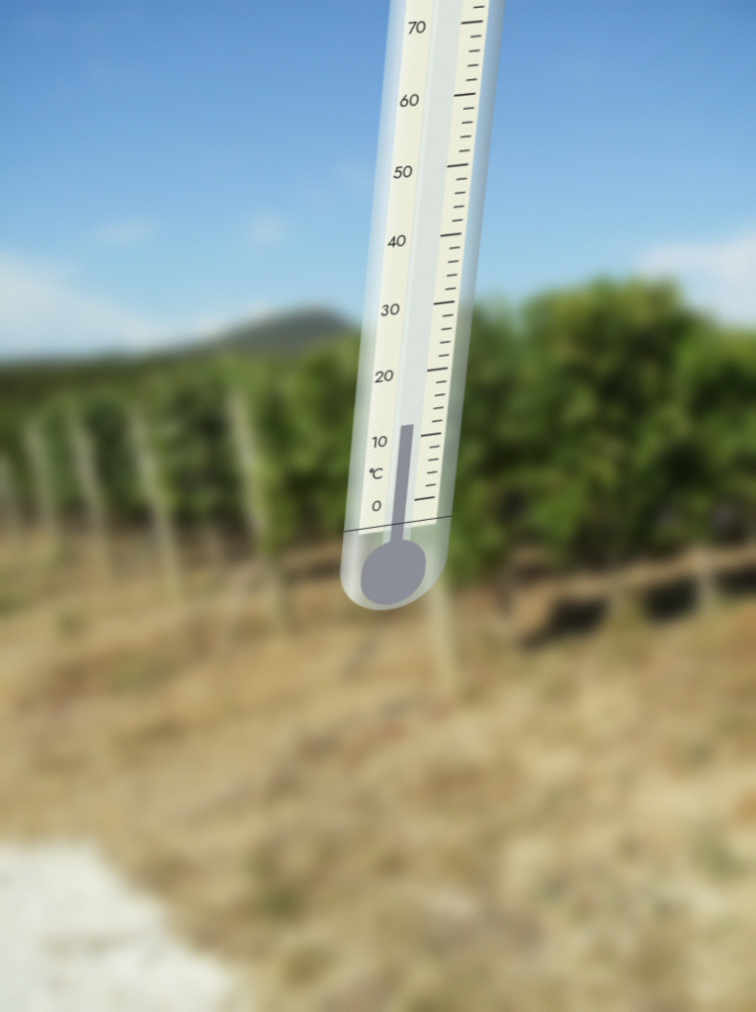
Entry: 12 °C
